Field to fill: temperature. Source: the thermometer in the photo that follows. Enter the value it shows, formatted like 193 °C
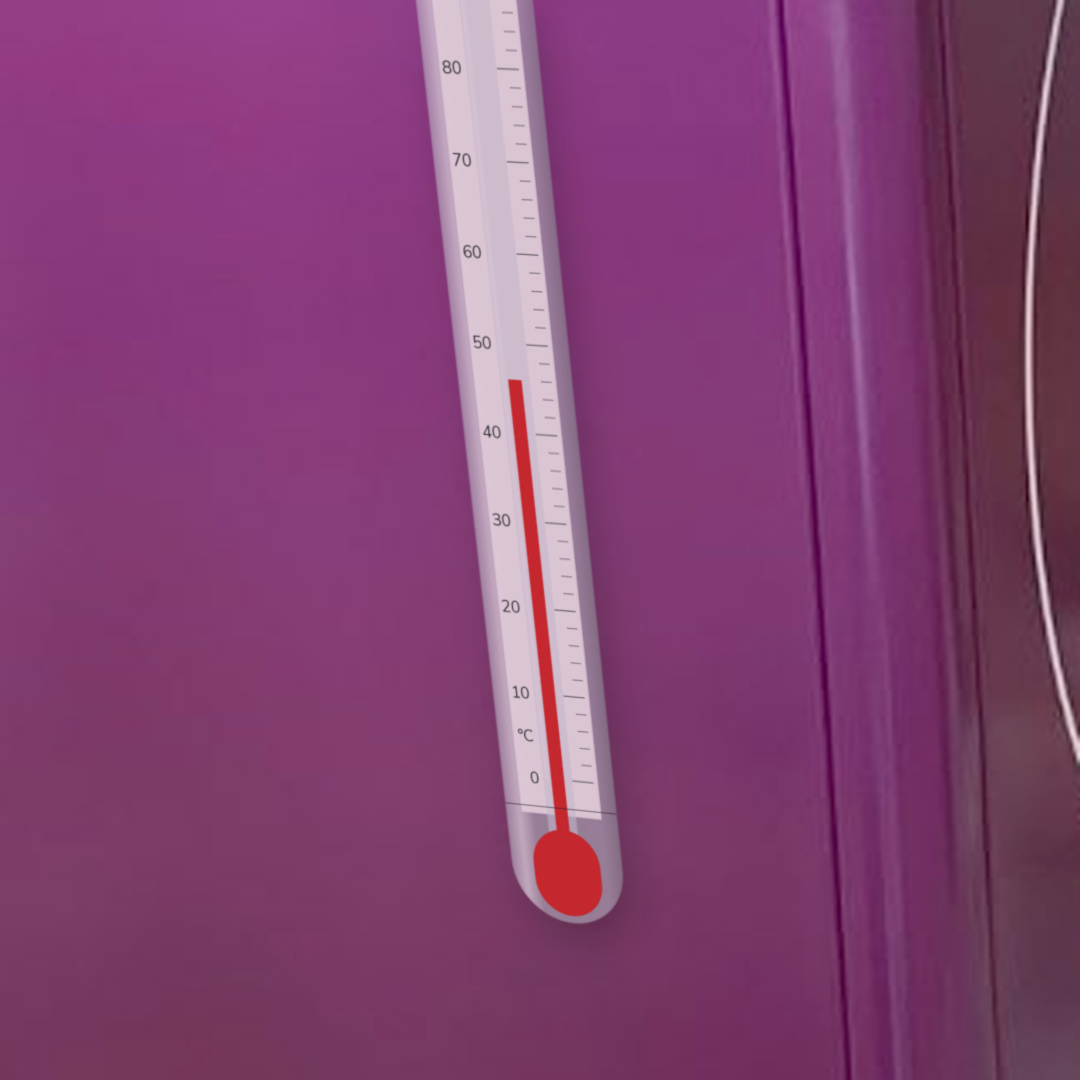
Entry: 46 °C
